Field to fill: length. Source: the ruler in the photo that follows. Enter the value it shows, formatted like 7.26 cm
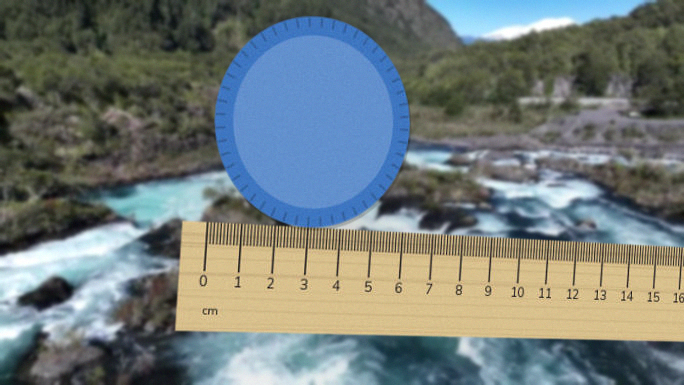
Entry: 6 cm
